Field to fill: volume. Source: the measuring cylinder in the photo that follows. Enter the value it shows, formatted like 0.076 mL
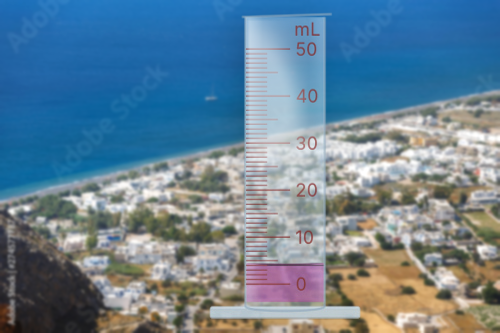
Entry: 4 mL
